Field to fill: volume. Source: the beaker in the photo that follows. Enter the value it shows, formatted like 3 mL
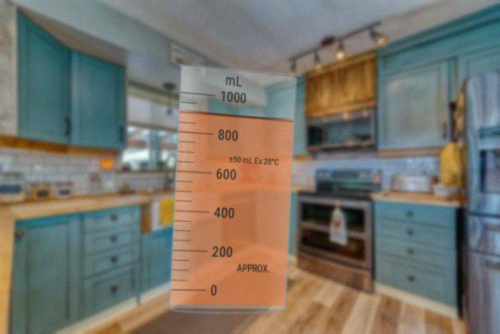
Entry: 900 mL
